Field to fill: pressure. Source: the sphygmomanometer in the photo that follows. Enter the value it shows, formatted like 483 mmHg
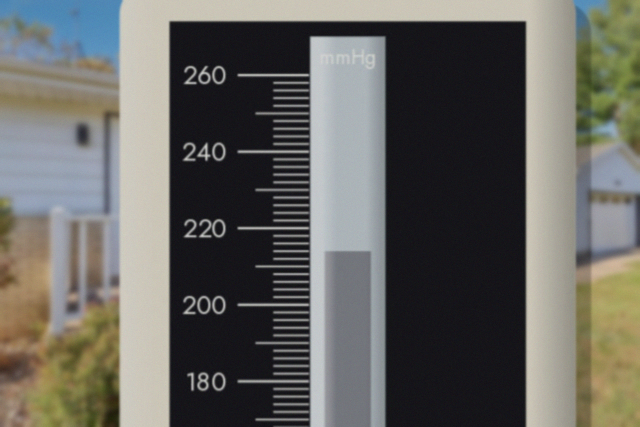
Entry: 214 mmHg
